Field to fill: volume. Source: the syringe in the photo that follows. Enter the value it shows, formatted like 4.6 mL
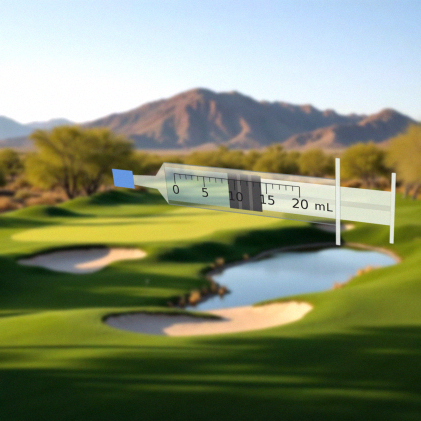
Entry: 9 mL
